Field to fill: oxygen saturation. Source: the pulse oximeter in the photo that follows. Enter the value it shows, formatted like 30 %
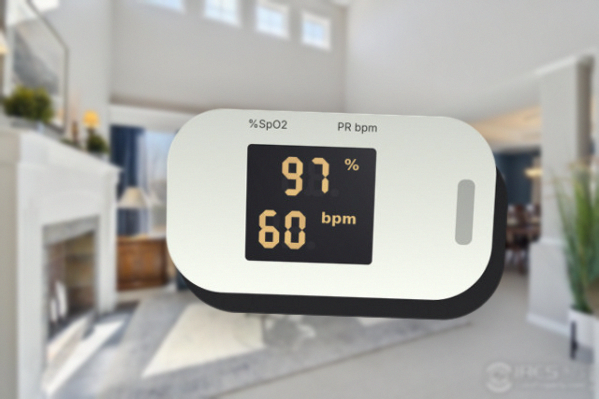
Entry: 97 %
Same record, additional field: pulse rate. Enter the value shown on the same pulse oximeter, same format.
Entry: 60 bpm
